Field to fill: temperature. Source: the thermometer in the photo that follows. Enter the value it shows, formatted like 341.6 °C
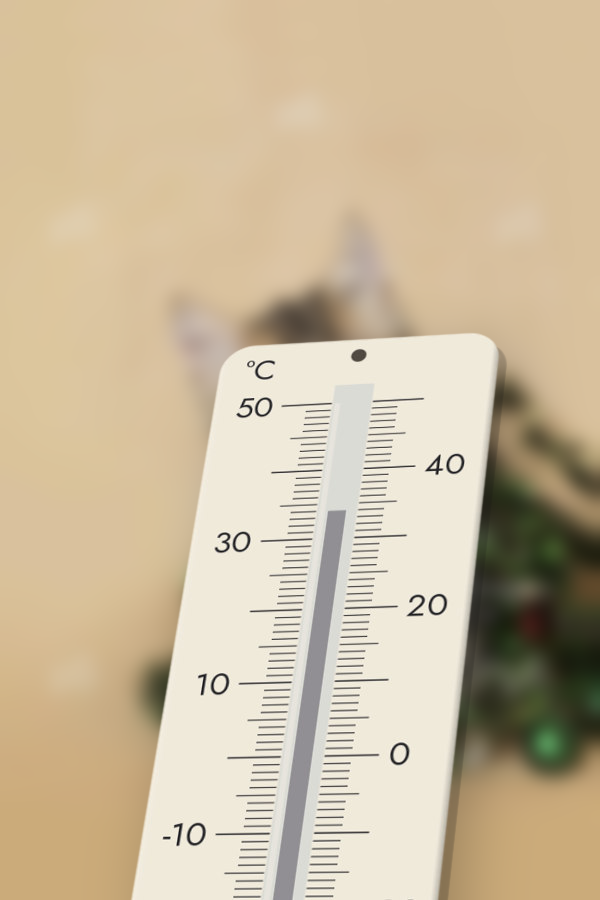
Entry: 34 °C
